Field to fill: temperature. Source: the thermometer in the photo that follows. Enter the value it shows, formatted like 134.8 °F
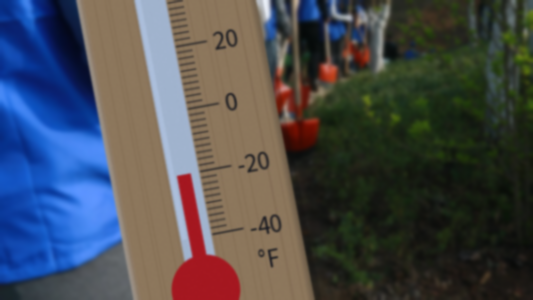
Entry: -20 °F
